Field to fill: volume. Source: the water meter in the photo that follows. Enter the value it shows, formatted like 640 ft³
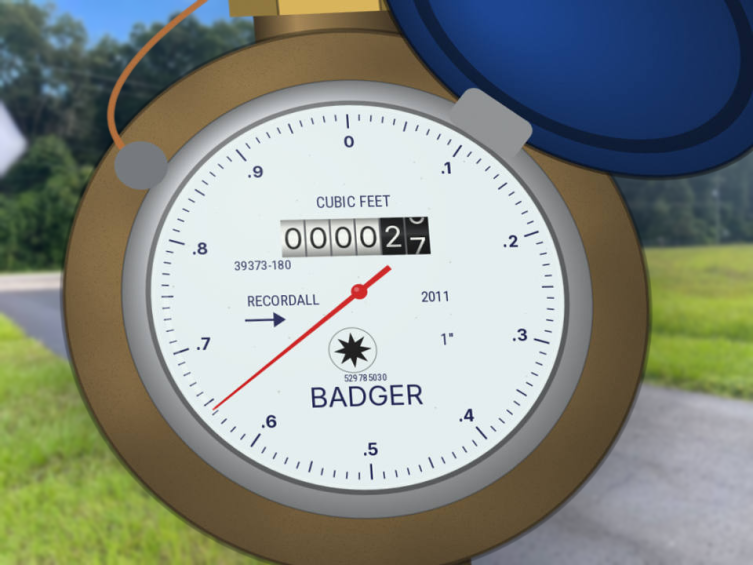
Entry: 26.64 ft³
